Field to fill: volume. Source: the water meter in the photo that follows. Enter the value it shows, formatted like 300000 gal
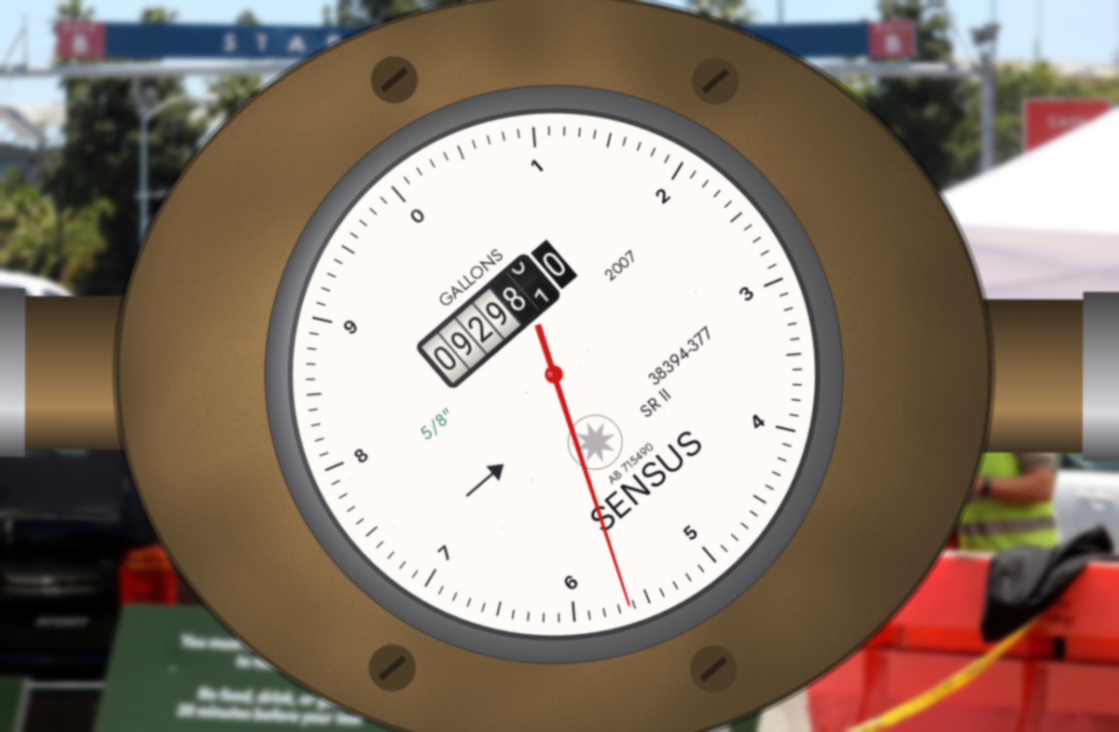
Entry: 929805.6 gal
